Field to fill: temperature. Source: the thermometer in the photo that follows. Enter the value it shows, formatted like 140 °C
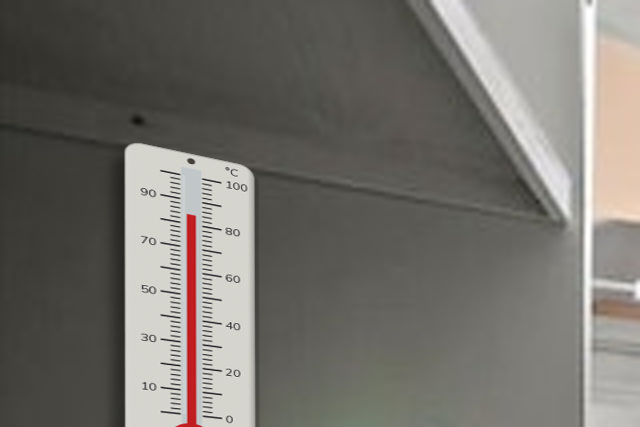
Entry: 84 °C
